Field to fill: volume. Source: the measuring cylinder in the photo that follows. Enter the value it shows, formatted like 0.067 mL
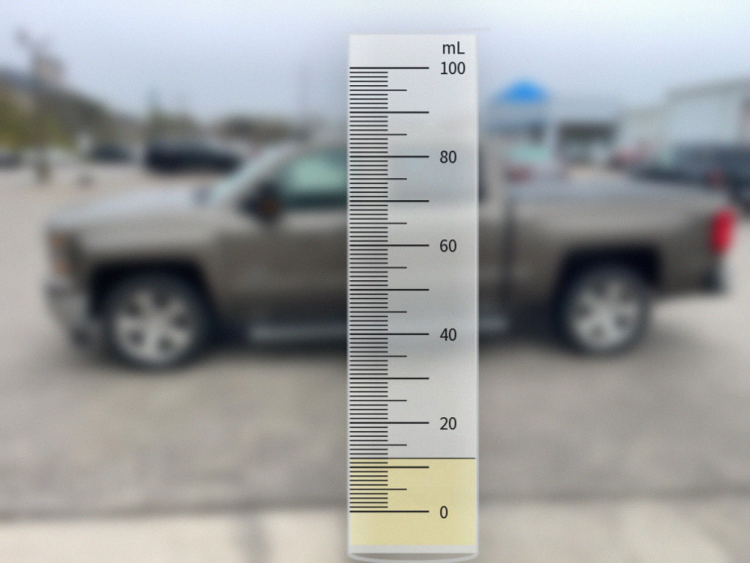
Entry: 12 mL
